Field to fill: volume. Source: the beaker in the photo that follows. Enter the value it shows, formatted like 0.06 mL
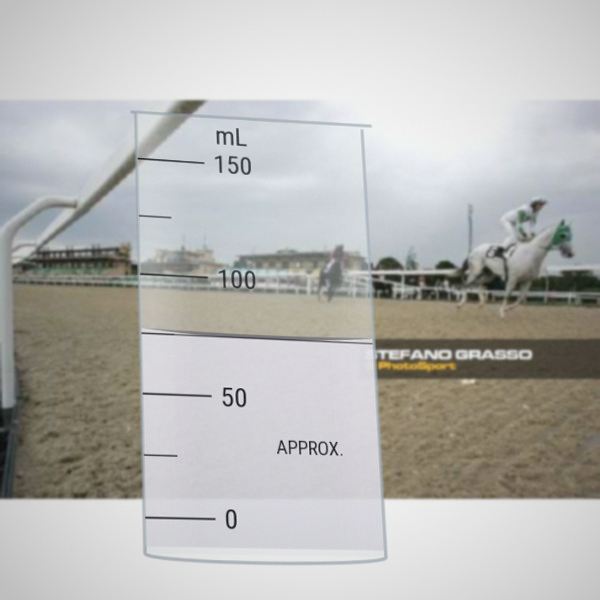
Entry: 75 mL
